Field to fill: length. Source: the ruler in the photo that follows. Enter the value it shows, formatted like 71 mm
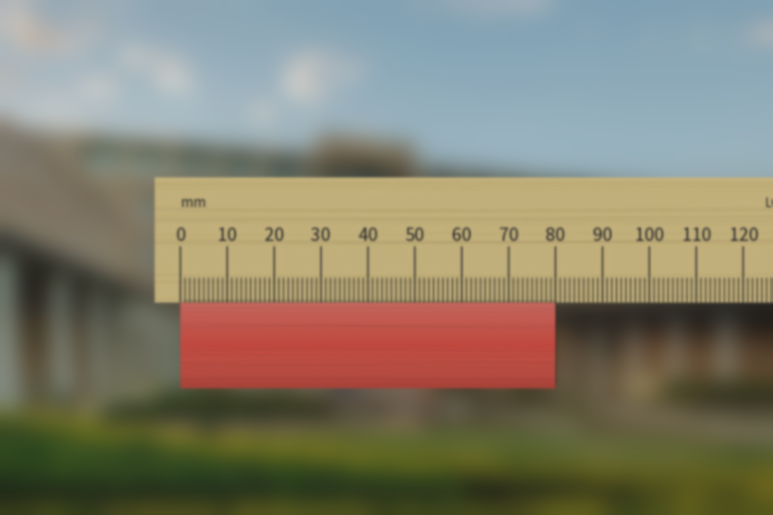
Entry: 80 mm
